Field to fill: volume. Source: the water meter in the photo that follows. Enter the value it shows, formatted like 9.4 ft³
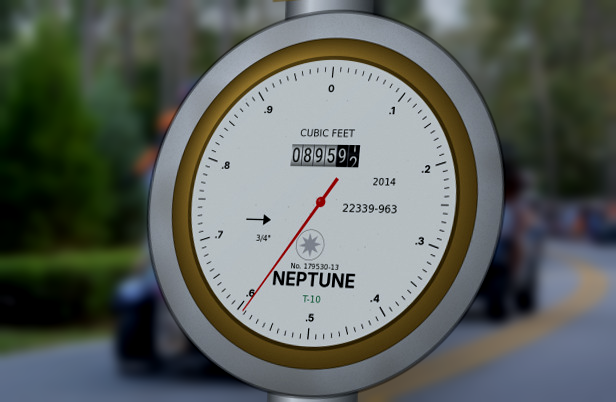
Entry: 89591.59 ft³
